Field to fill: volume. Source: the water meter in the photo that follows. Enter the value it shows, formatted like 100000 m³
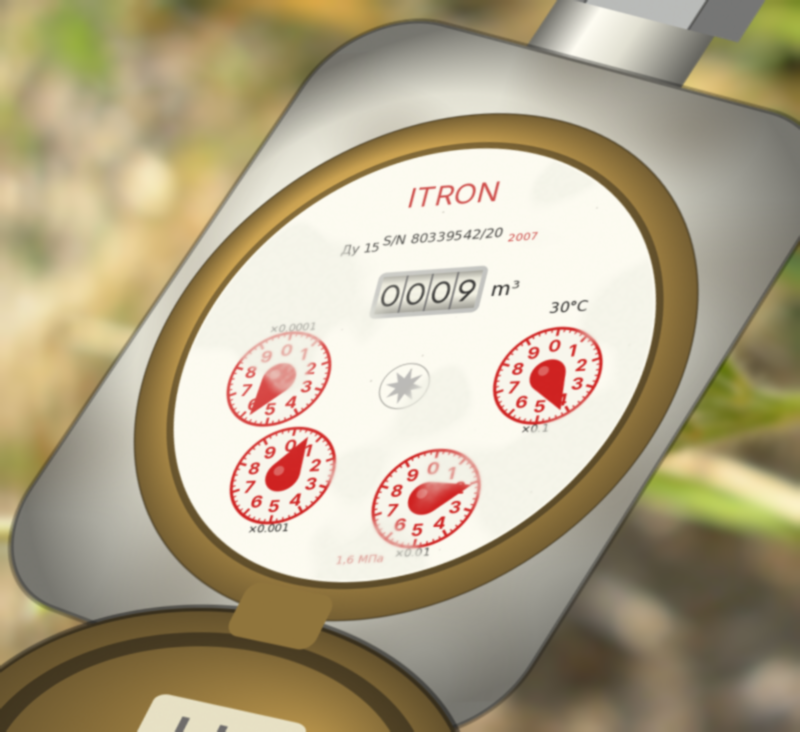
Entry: 9.4205 m³
